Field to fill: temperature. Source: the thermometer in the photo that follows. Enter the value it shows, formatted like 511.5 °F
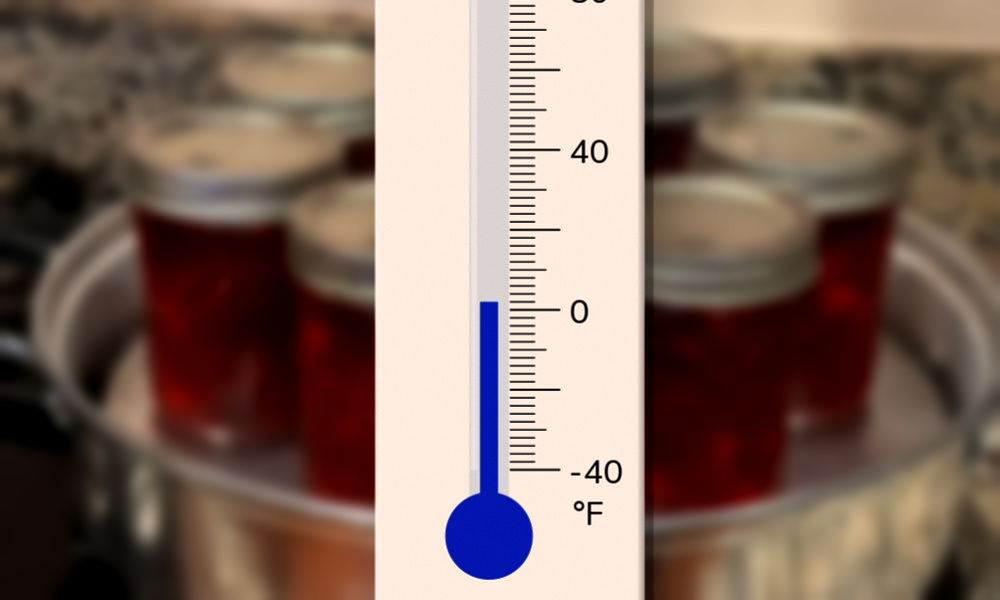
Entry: 2 °F
